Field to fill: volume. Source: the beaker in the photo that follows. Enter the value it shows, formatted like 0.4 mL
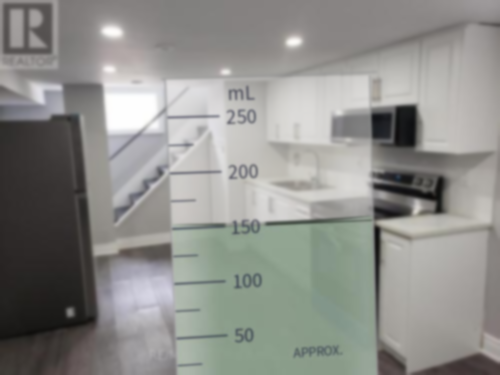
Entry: 150 mL
